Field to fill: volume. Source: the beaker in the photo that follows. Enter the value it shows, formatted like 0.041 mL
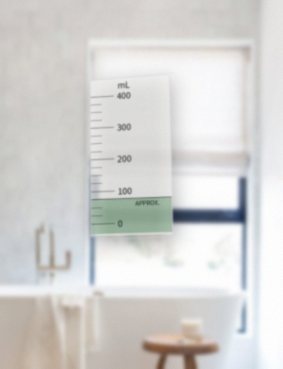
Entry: 75 mL
